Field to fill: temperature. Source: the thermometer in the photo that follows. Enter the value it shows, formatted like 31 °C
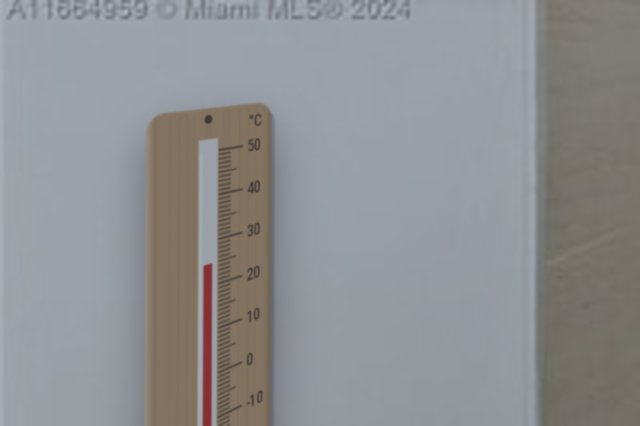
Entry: 25 °C
